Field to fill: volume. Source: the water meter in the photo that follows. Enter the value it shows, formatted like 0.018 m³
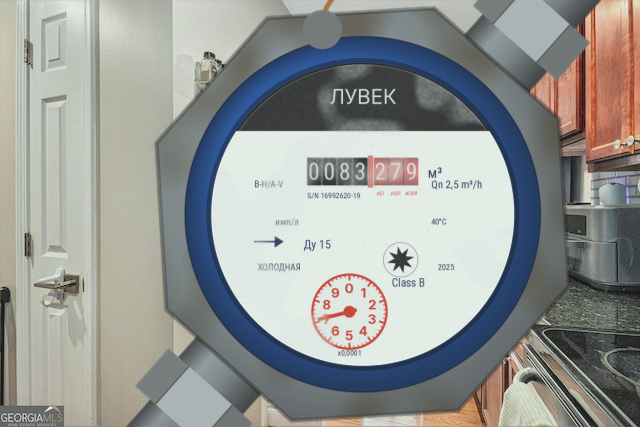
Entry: 83.2797 m³
